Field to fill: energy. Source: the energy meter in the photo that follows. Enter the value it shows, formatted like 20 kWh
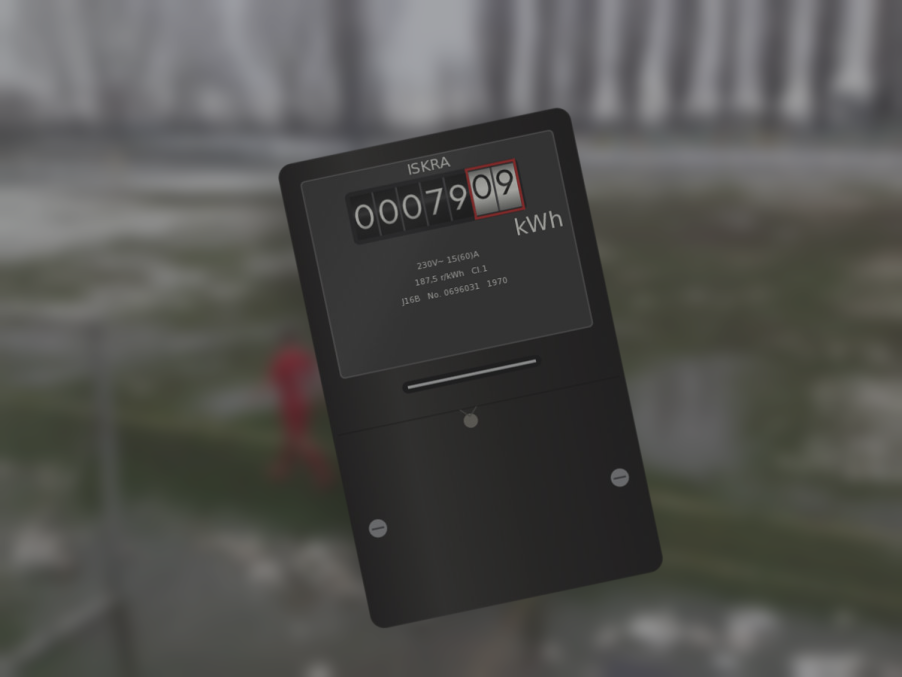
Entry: 79.09 kWh
